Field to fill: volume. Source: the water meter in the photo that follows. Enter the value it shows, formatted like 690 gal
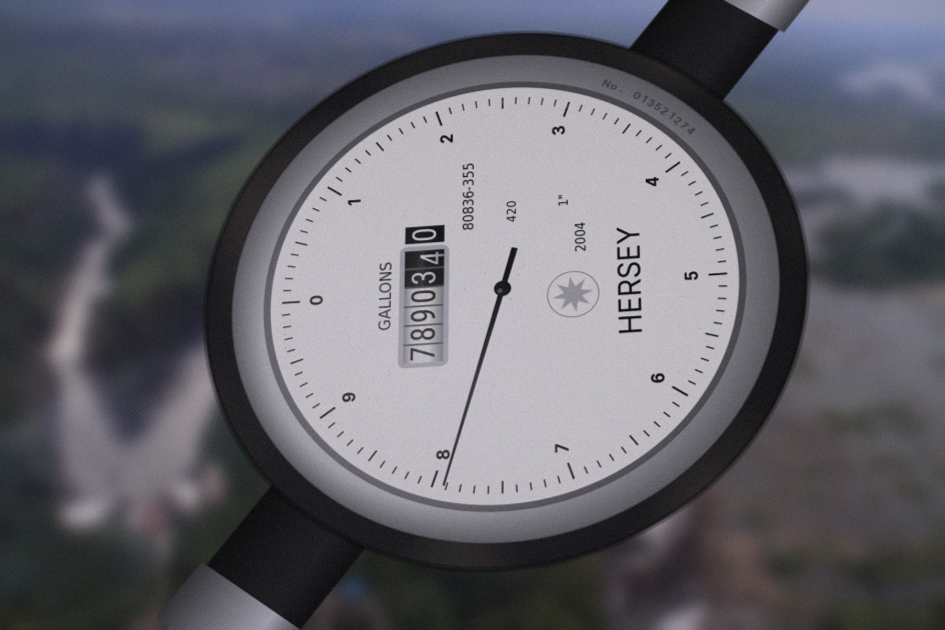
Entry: 7890337.9 gal
